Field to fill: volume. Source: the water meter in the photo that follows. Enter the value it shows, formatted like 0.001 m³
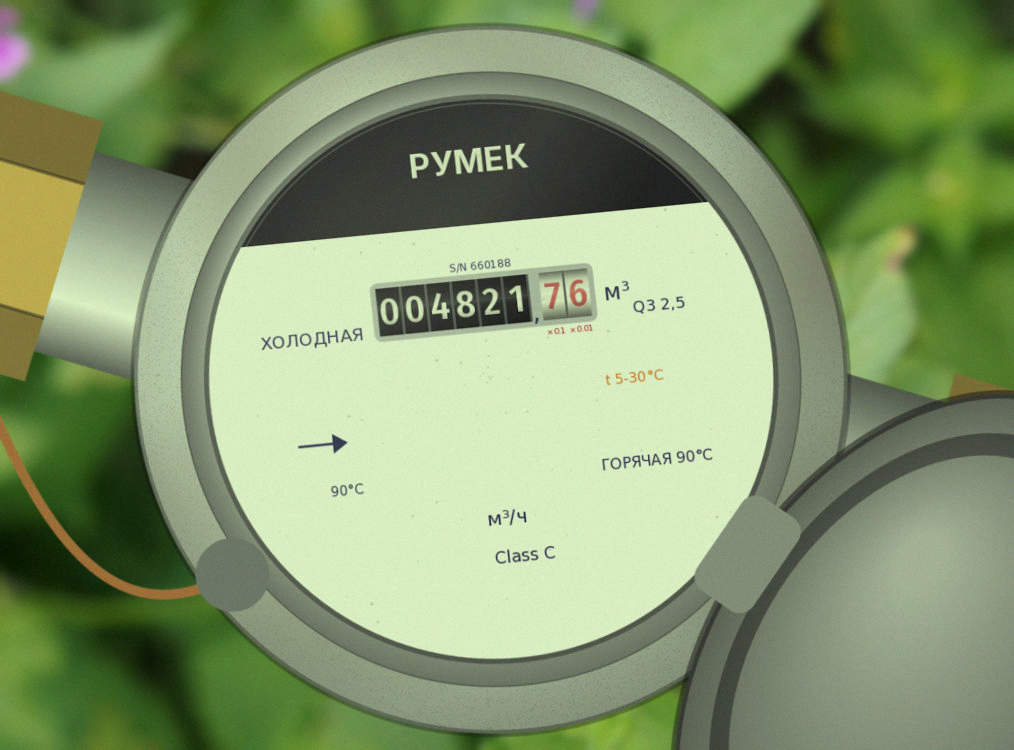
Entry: 4821.76 m³
